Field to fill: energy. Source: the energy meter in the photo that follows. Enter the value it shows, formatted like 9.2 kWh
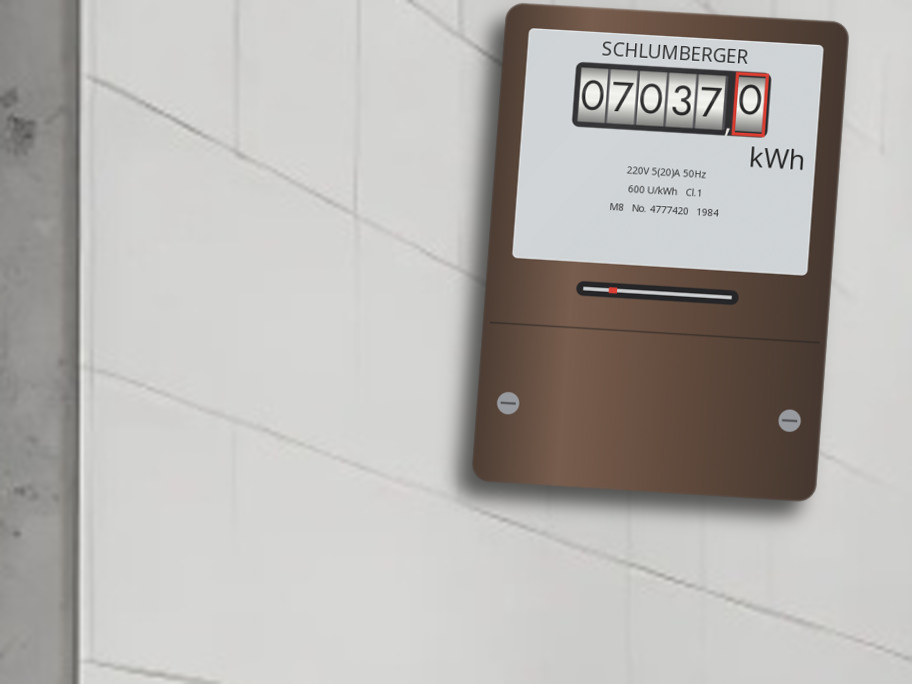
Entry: 7037.0 kWh
